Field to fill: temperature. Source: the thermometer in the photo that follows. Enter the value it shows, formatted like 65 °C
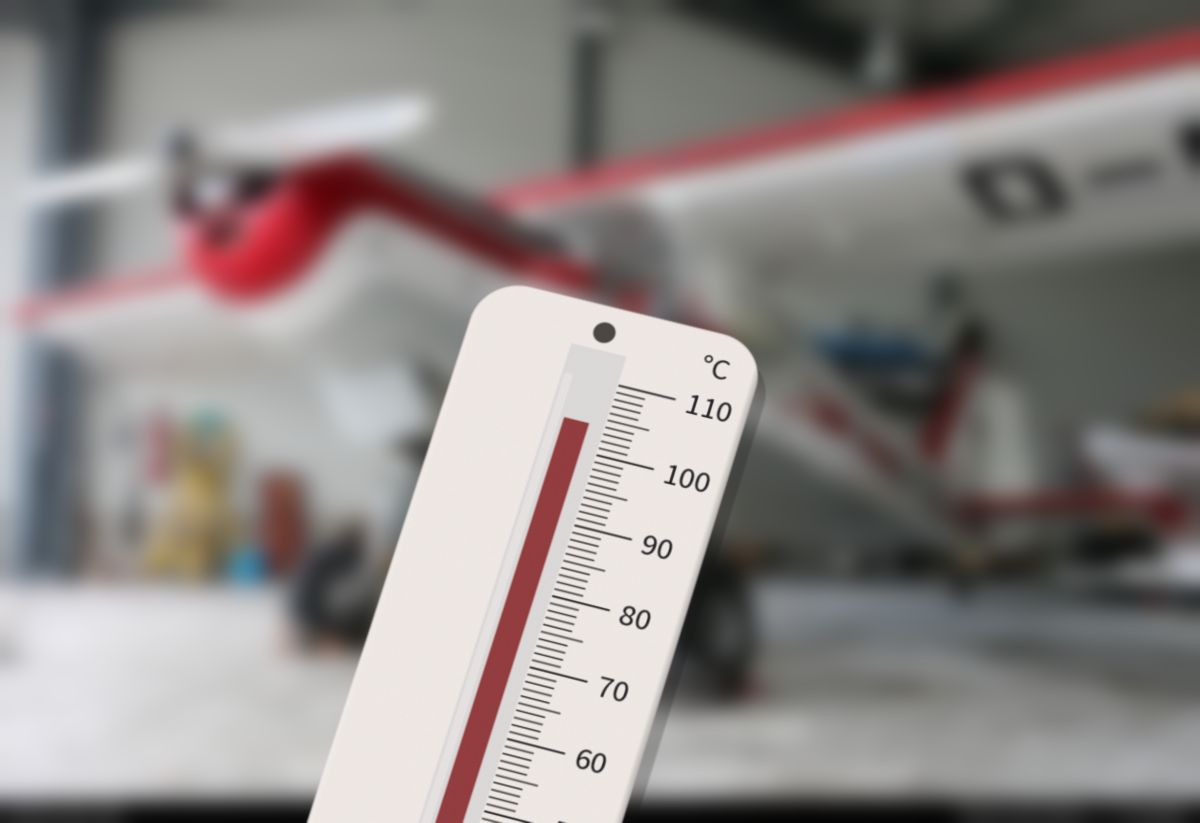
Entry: 104 °C
